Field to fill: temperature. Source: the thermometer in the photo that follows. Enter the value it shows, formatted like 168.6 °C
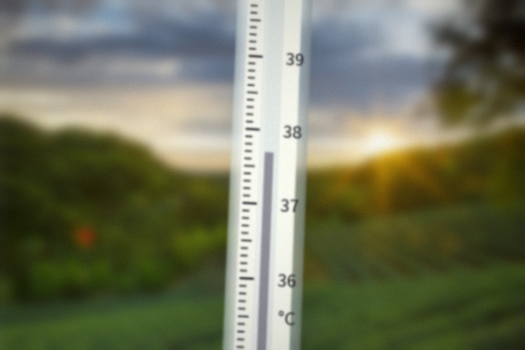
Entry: 37.7 °C
